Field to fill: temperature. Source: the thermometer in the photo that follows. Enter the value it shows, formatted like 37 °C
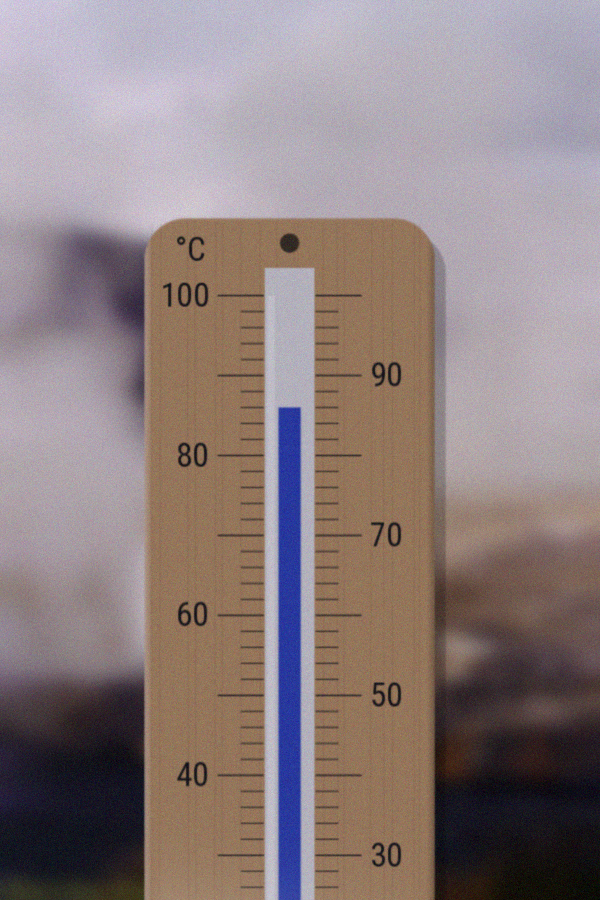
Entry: 86 °C
